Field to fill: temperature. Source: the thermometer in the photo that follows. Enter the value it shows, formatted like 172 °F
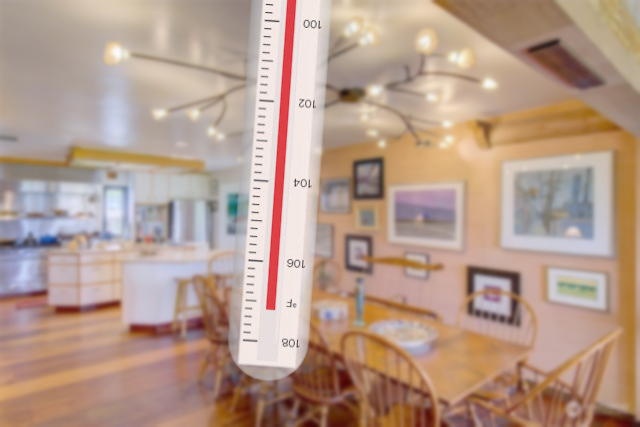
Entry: 107.2 °F
